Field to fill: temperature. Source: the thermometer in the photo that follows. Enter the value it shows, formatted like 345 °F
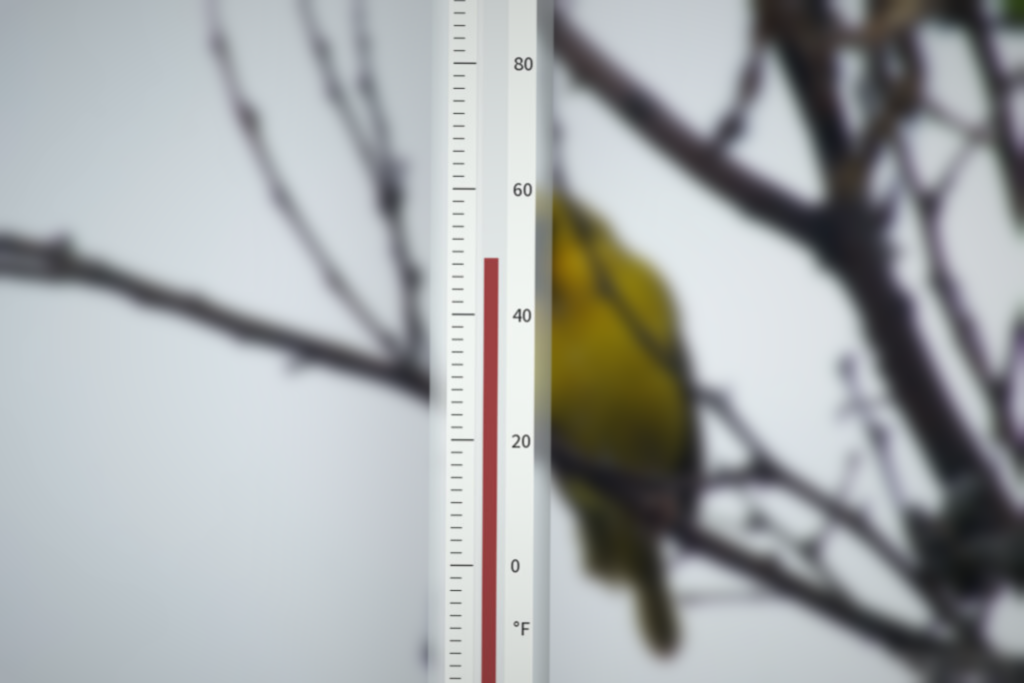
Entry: 49 °F
